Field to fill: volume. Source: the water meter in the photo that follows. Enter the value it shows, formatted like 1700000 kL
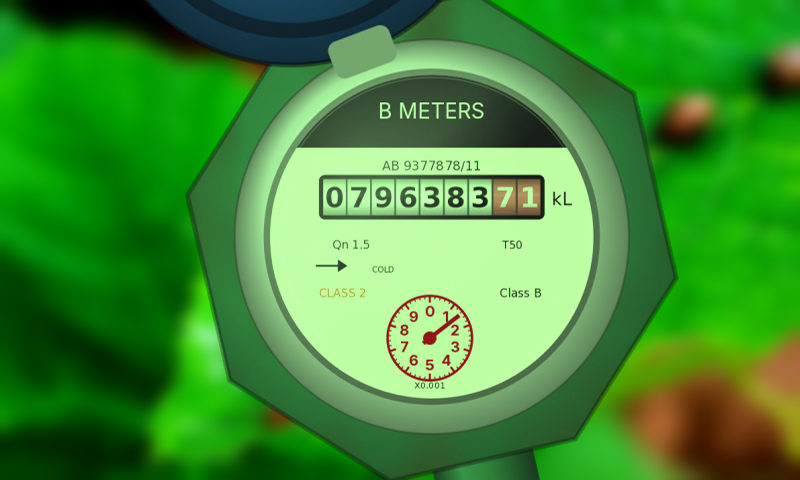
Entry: 796383.711 kL
